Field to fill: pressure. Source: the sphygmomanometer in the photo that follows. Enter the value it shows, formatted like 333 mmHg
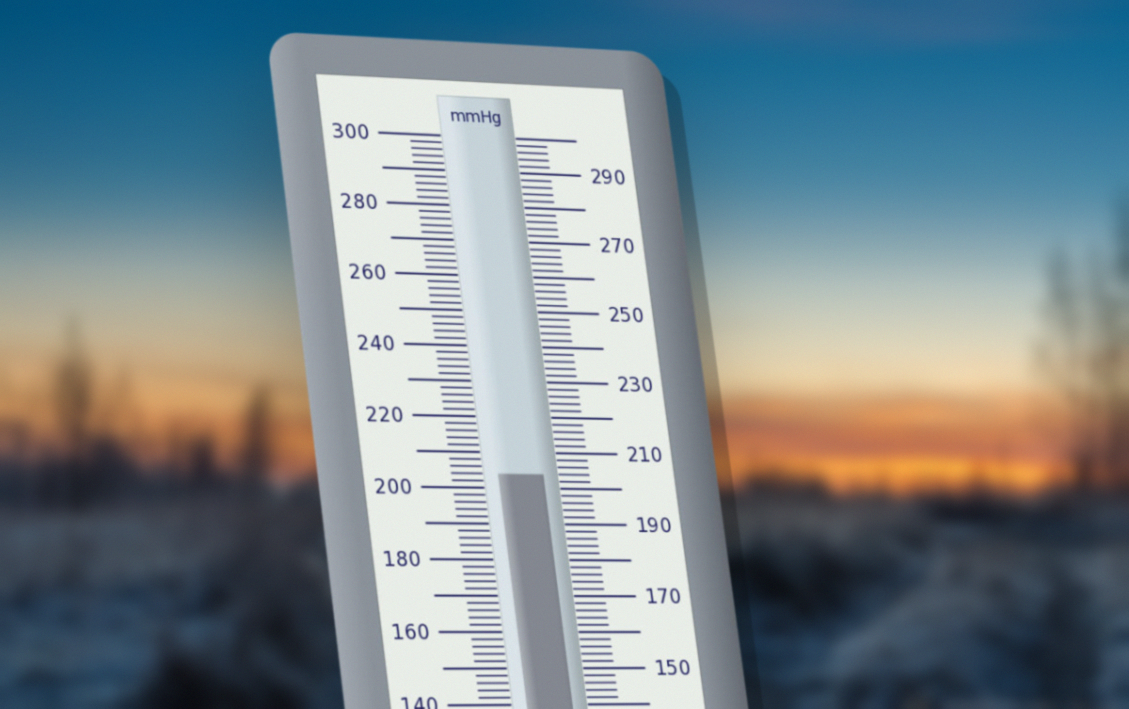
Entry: 204 mmHg
